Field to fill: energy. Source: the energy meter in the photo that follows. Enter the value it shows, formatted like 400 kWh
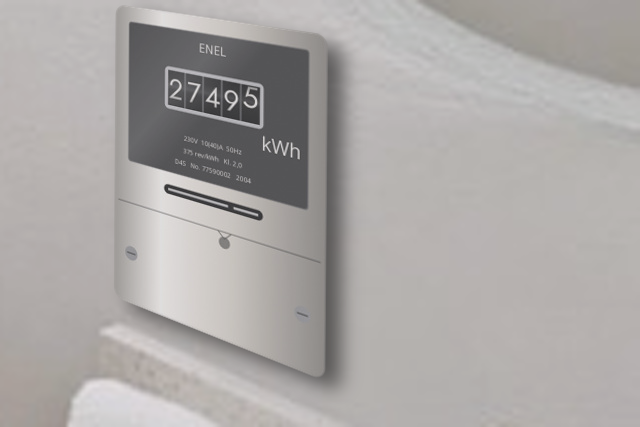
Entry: 27495 kWh
